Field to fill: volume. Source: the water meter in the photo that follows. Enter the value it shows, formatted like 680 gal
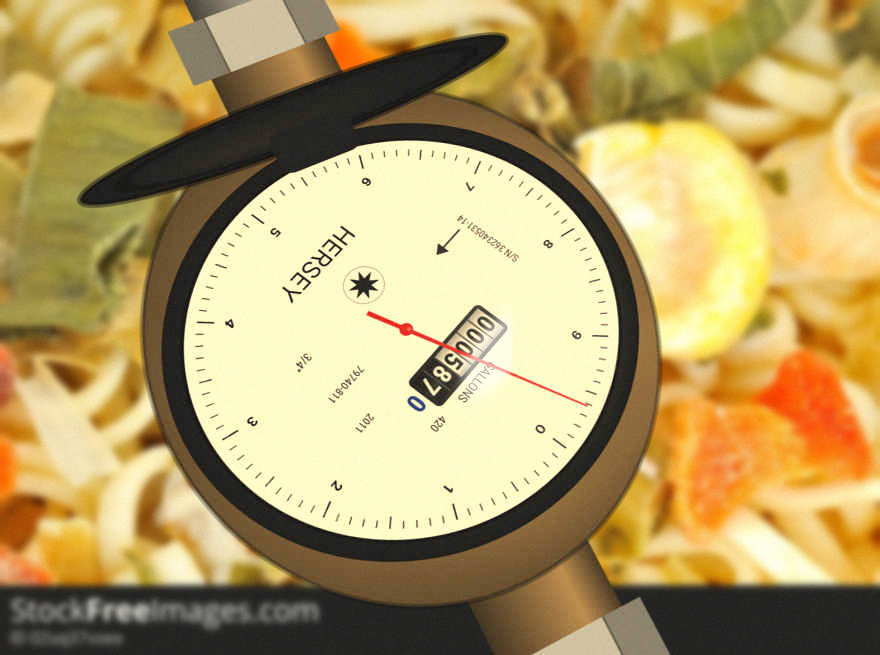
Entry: 5869.6 gal
